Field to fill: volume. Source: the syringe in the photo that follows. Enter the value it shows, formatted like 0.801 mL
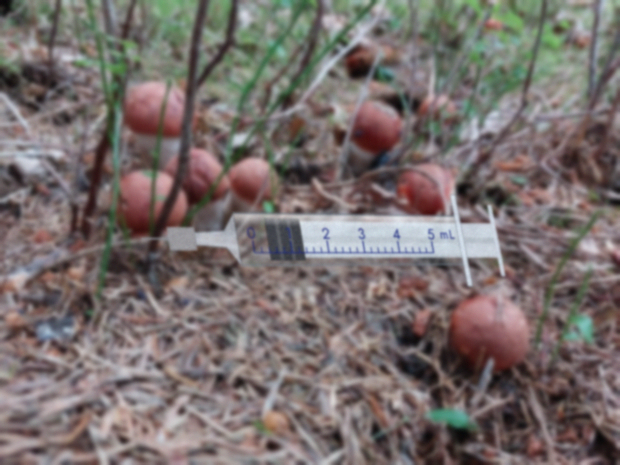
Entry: 0.4 mL
